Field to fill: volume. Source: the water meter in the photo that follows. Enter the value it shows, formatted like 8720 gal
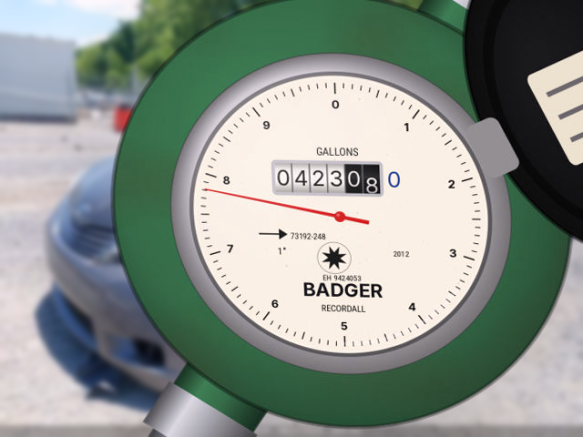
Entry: 423077.8 gal
